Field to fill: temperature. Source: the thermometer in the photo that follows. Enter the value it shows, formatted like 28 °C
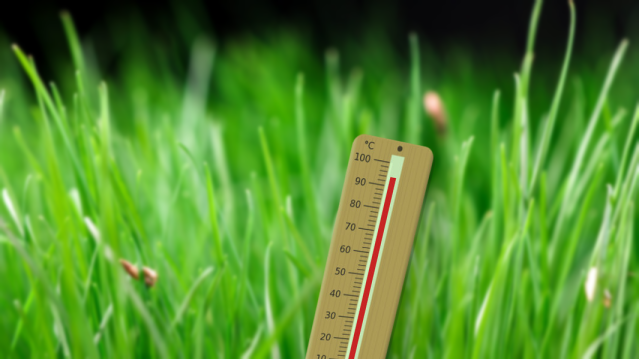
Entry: 94 °C
